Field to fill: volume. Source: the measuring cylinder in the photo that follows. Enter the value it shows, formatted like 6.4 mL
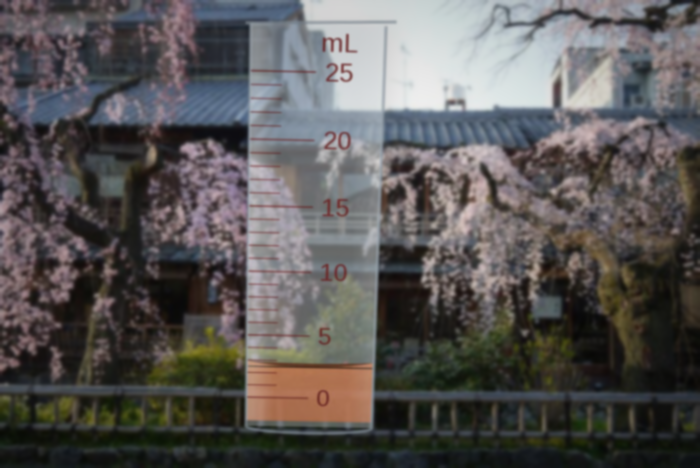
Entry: 2.5 mL
